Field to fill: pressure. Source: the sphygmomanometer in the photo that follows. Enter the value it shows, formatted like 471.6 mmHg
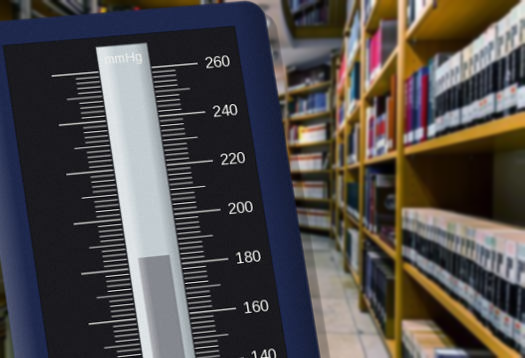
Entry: 184 mmHg
